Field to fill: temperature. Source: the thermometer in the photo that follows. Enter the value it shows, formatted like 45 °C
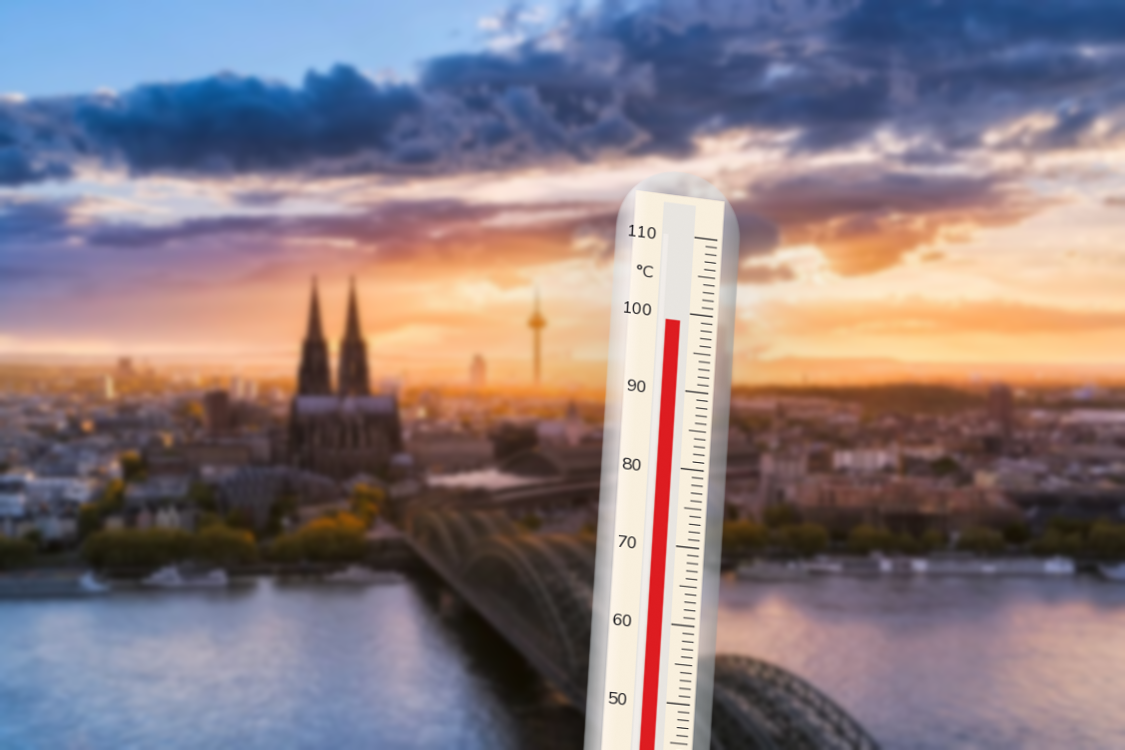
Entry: 99 °C
